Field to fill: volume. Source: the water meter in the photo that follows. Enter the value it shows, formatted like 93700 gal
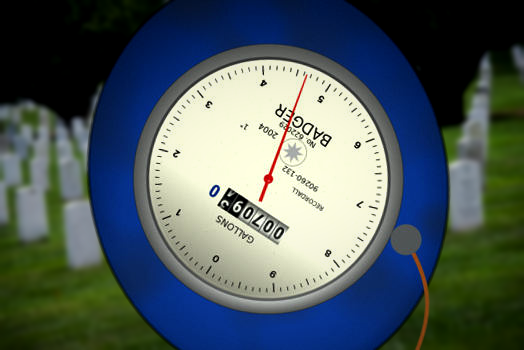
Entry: 70934.6 gal
